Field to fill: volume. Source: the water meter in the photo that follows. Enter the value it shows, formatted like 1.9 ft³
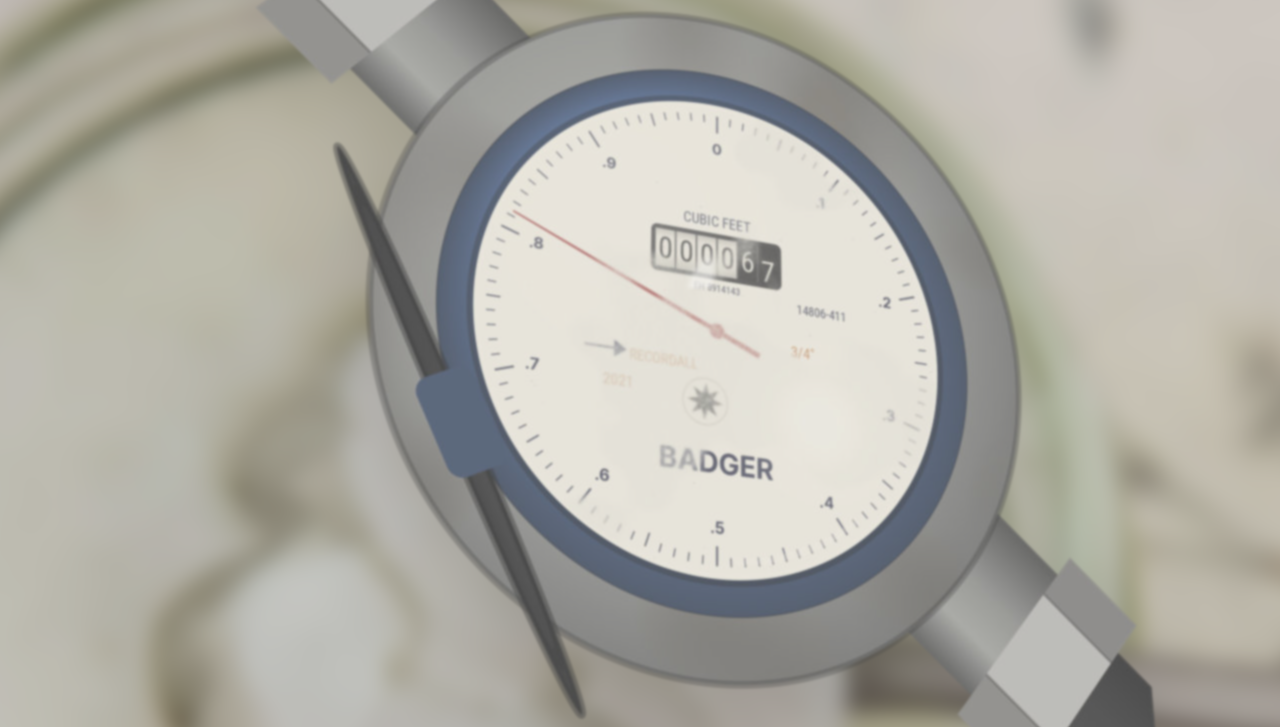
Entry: 66.81 ft³
